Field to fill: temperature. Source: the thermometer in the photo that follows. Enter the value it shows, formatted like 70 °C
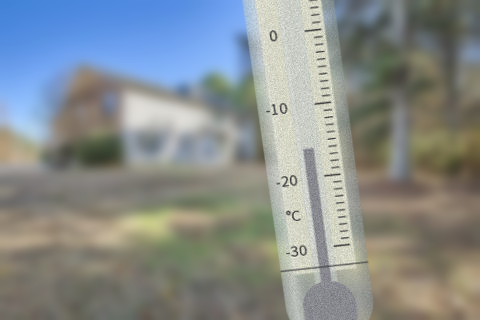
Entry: -16 °C
